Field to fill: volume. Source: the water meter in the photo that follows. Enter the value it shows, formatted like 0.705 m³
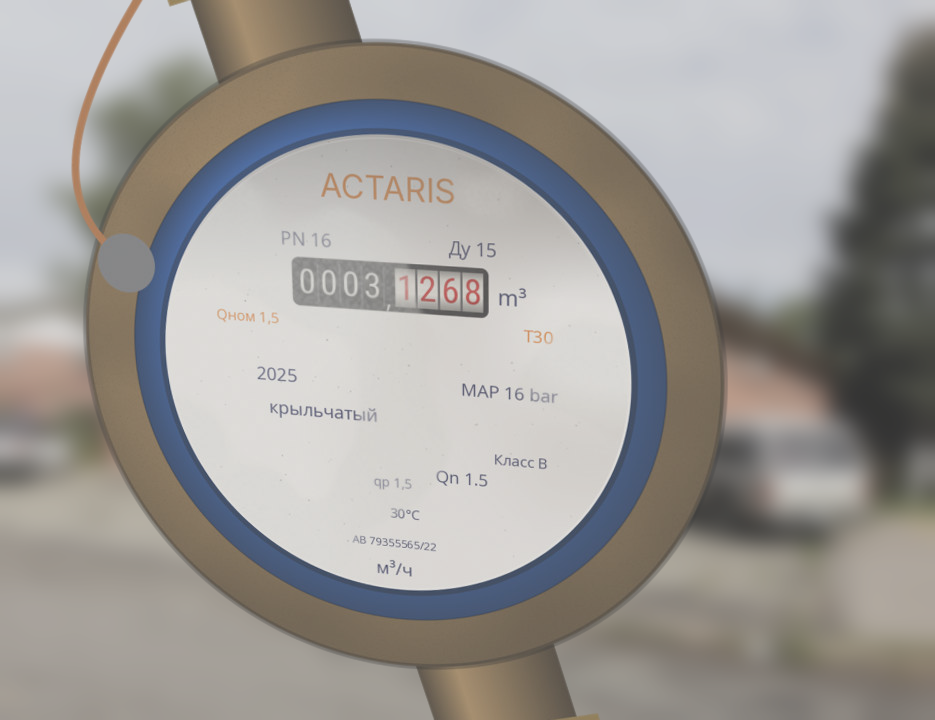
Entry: 3.1268 m³
